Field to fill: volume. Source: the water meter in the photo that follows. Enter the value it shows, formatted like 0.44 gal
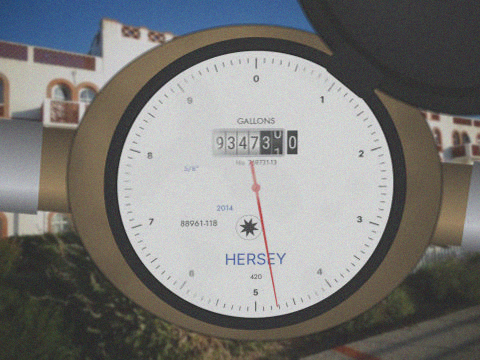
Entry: 9347304.7 gal
